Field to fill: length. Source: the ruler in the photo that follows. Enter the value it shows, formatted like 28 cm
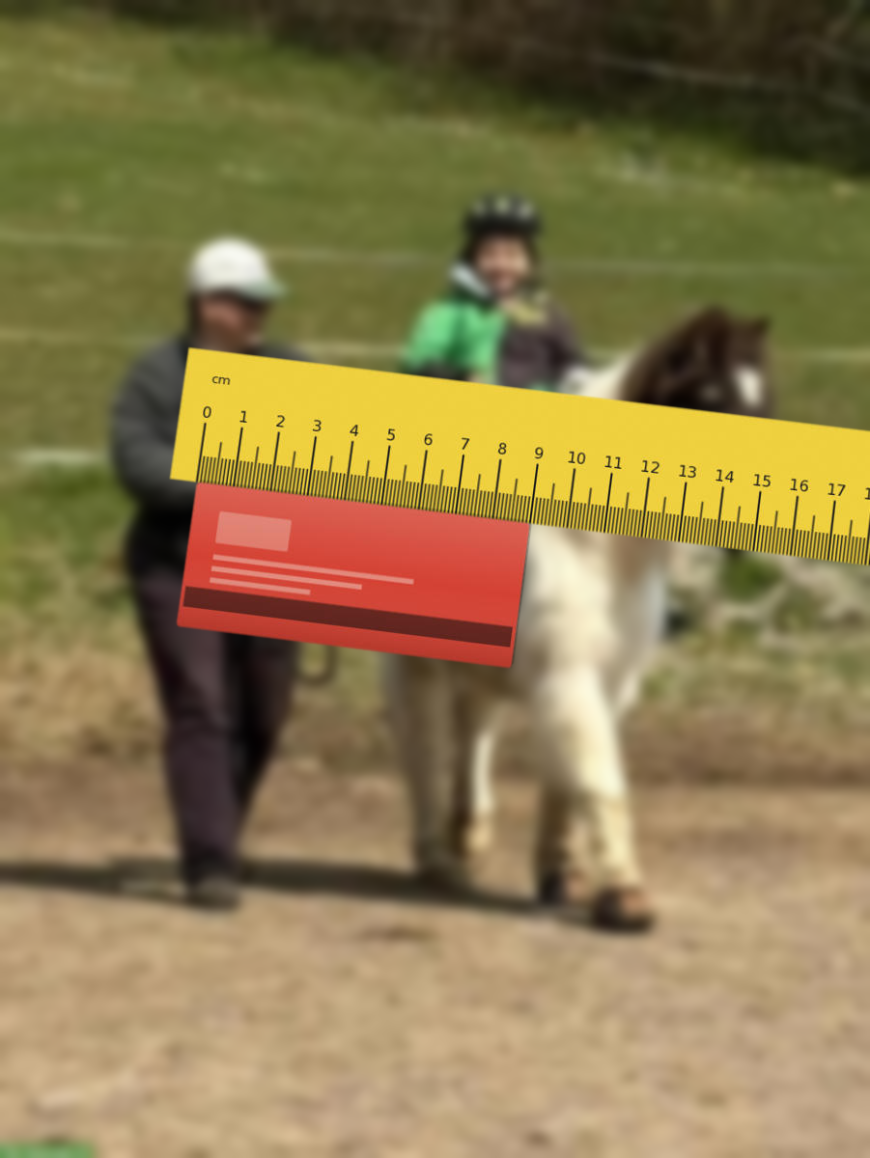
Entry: 9 cm
